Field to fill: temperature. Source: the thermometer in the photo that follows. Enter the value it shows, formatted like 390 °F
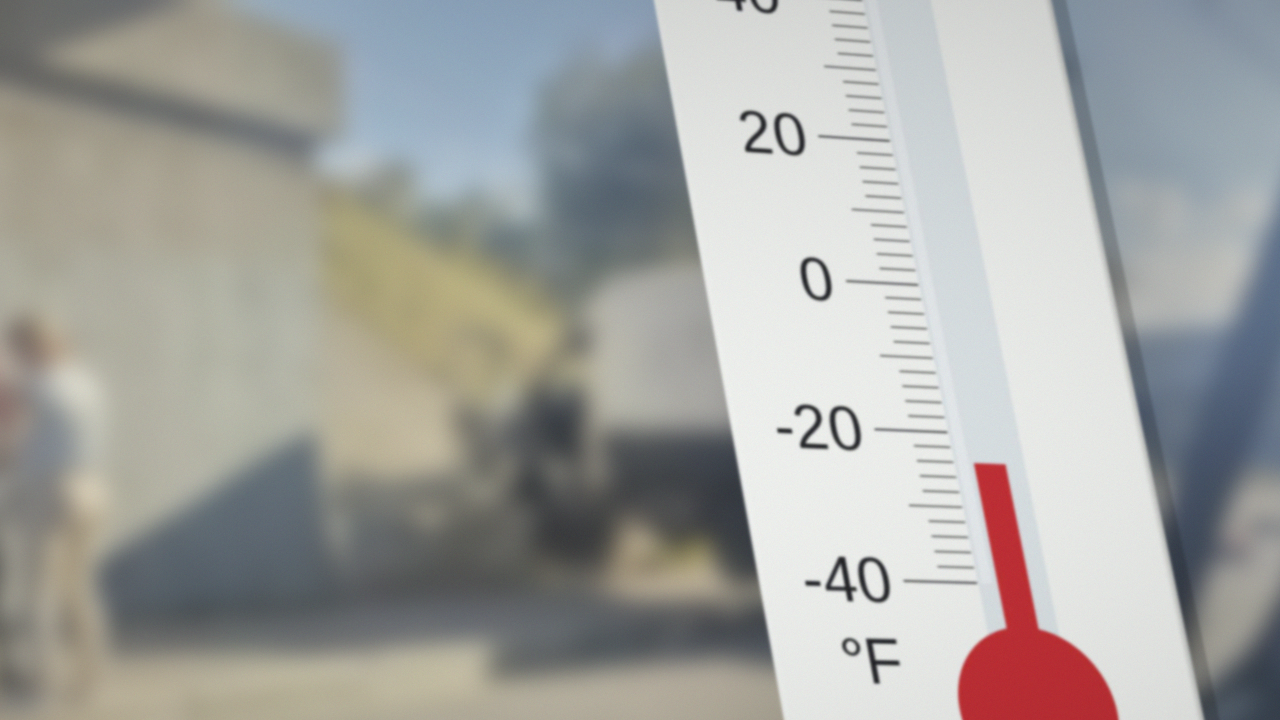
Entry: -24 °F
